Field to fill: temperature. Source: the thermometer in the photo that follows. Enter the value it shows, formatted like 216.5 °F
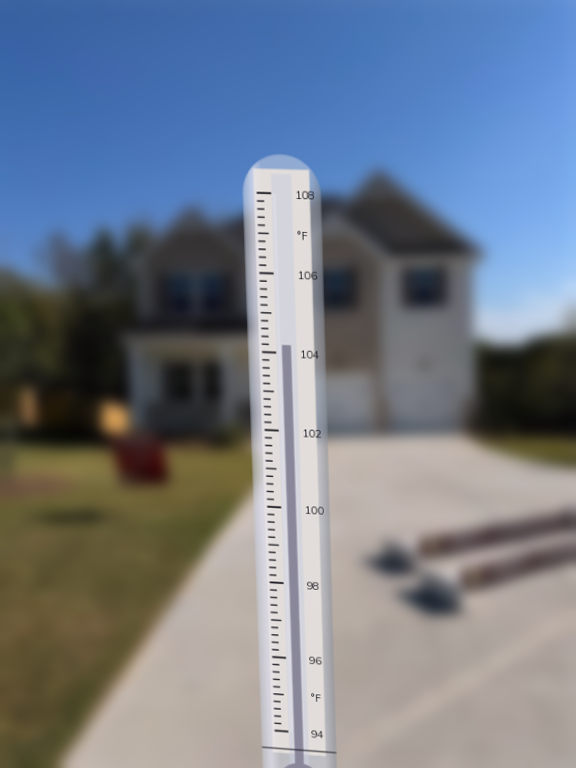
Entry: 104.2 °F
